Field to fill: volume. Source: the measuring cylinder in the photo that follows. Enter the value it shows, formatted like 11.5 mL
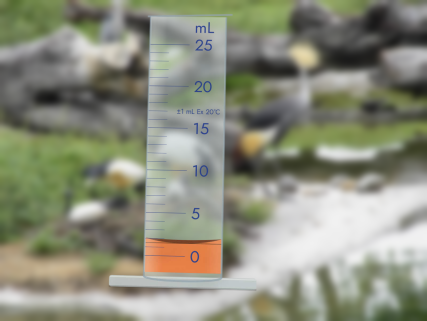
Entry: 1.5 mL
